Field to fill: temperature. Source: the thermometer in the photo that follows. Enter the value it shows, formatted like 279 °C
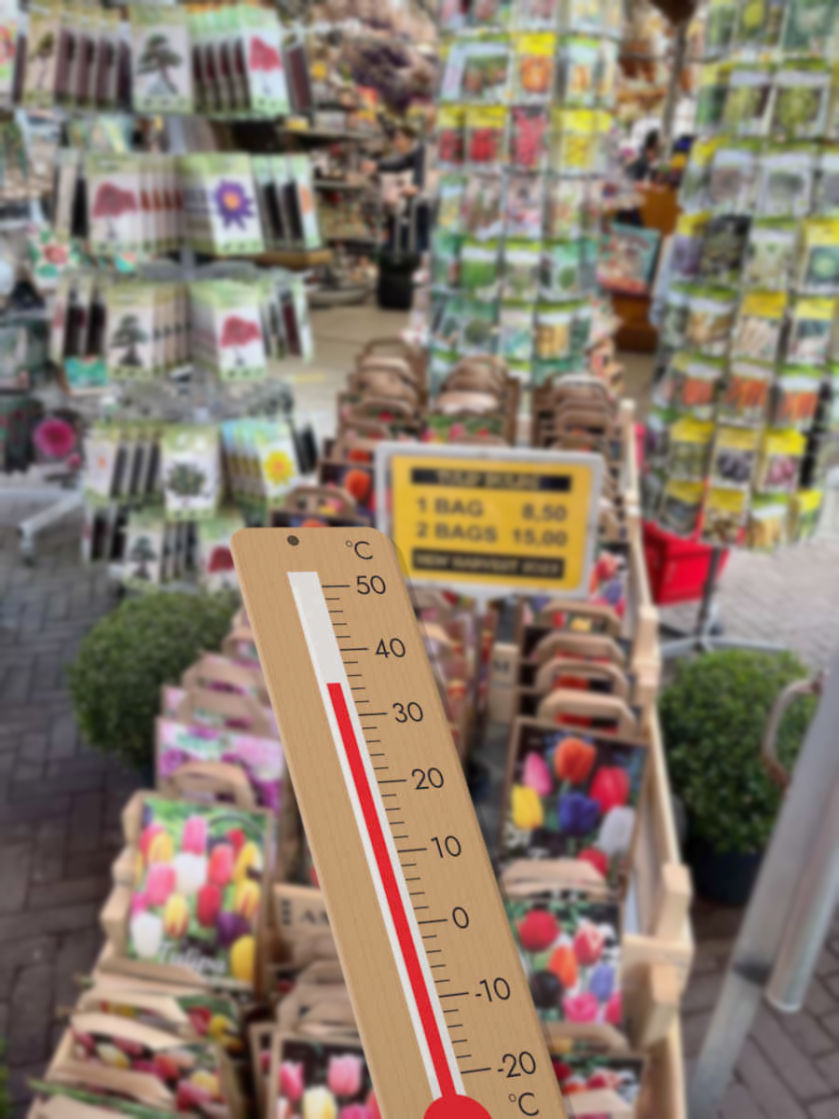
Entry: 35 °C
